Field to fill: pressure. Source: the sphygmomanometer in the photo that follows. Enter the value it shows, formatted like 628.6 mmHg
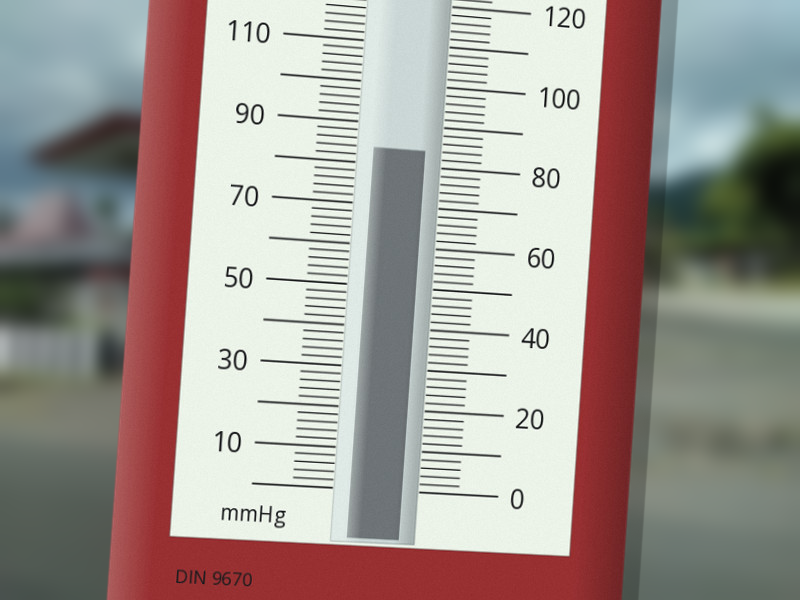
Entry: 84 mmHg
